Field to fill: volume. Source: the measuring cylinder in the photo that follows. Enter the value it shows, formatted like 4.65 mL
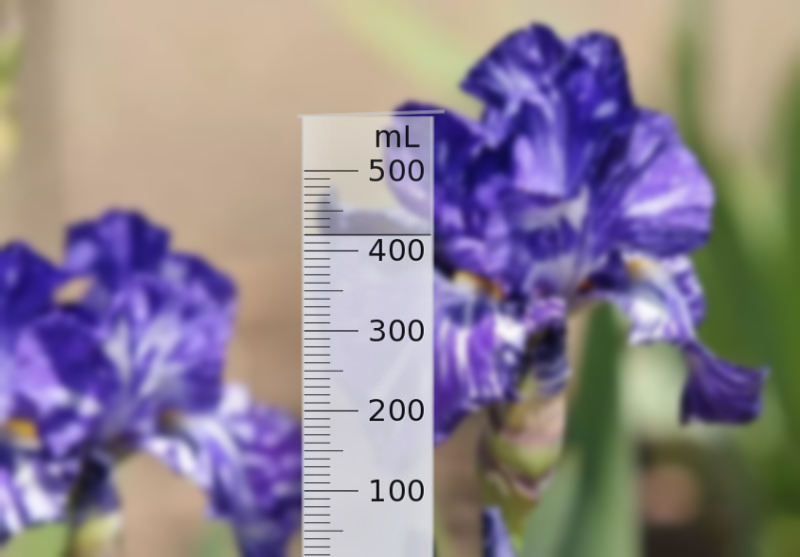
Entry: 420 mL
